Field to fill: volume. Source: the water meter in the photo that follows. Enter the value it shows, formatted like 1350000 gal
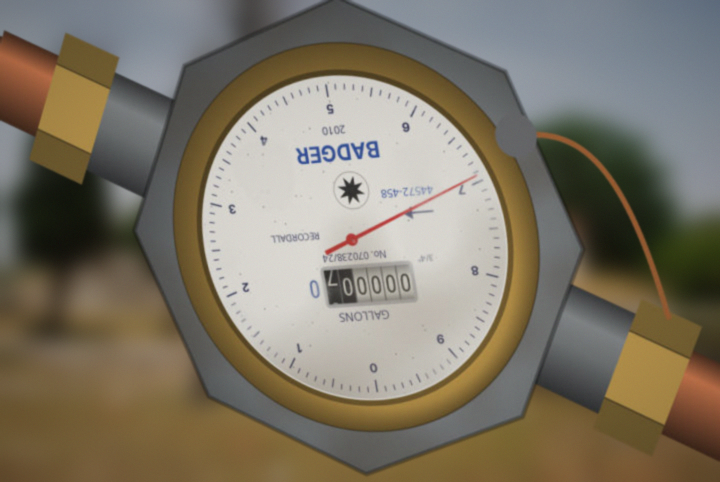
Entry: 66.9 gal
